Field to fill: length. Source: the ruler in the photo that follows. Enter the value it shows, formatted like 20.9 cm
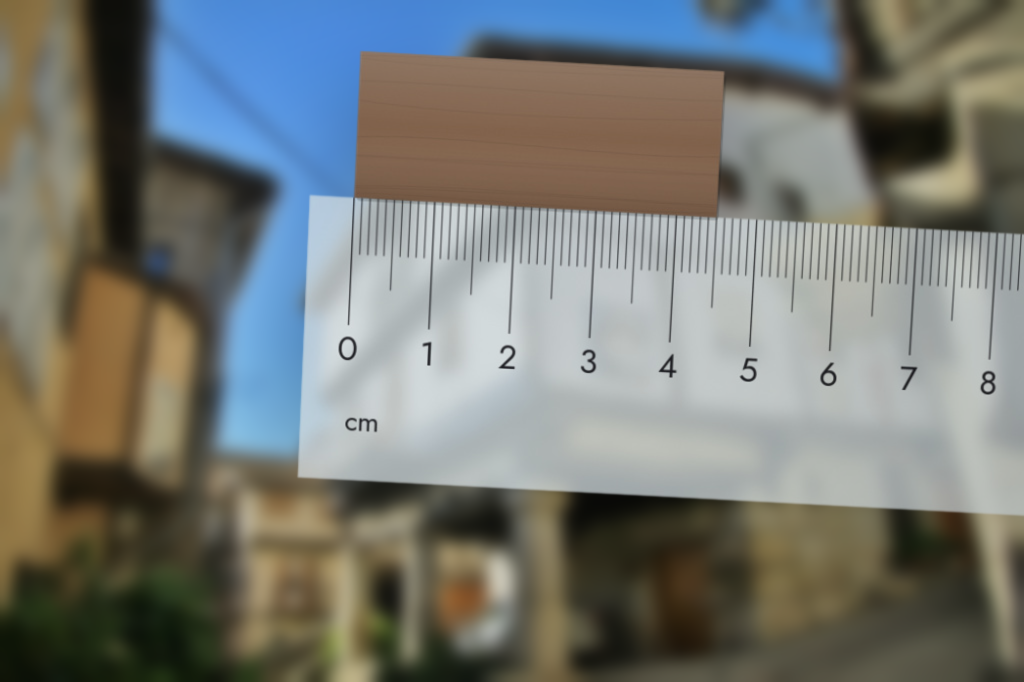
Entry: 4.5 cm
